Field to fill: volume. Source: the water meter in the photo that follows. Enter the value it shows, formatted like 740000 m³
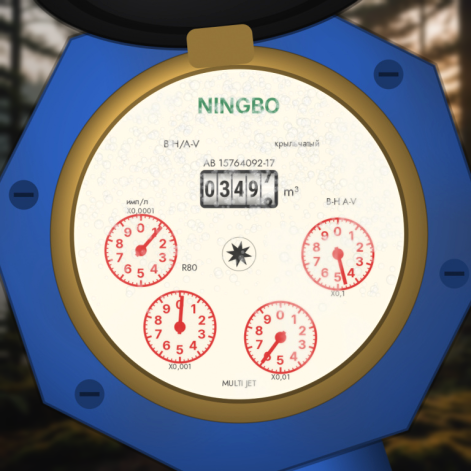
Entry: 3497.4601 m³
